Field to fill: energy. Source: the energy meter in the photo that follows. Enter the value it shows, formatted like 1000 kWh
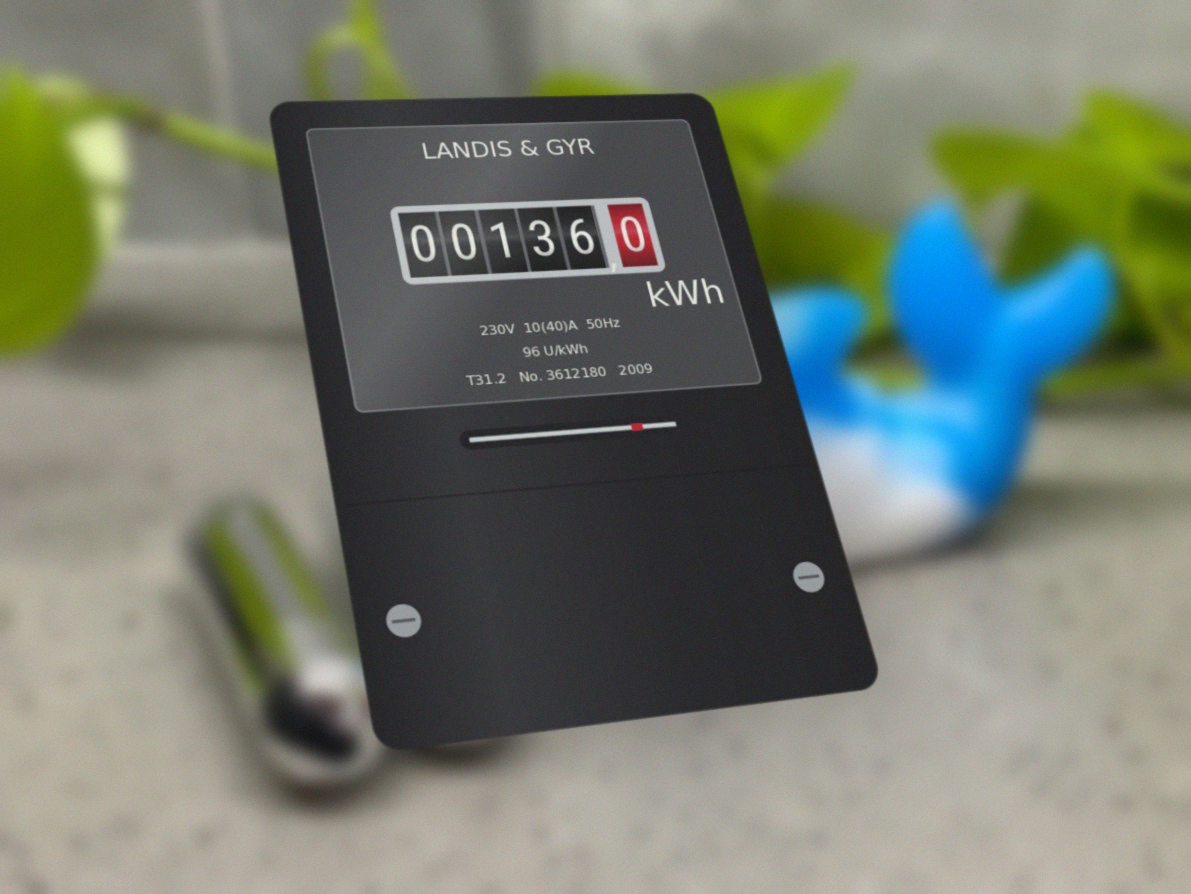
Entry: 136.0 kWh
